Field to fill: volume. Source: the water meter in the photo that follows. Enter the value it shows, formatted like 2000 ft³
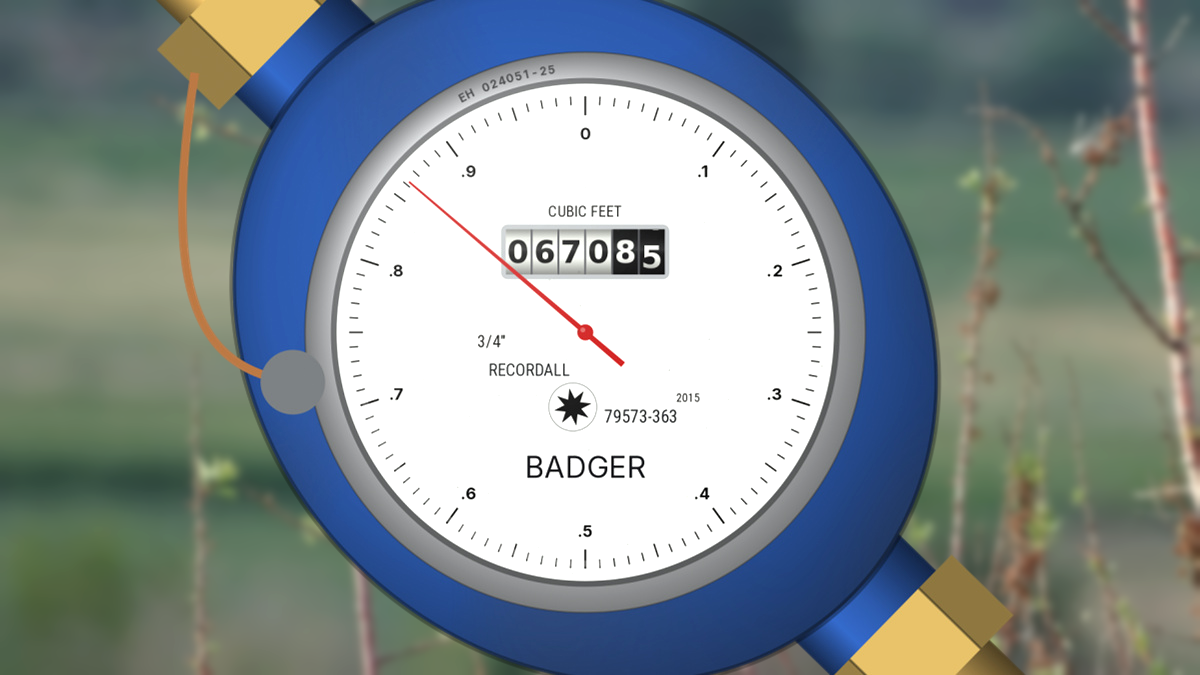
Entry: 67084.86 ft³
